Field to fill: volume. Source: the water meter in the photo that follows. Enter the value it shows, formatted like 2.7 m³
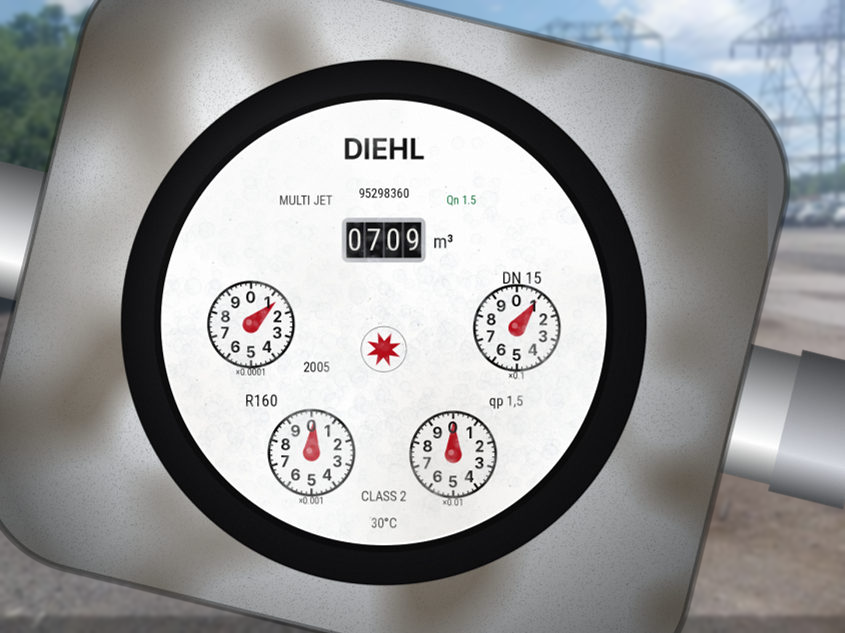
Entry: 709.1001 m³
